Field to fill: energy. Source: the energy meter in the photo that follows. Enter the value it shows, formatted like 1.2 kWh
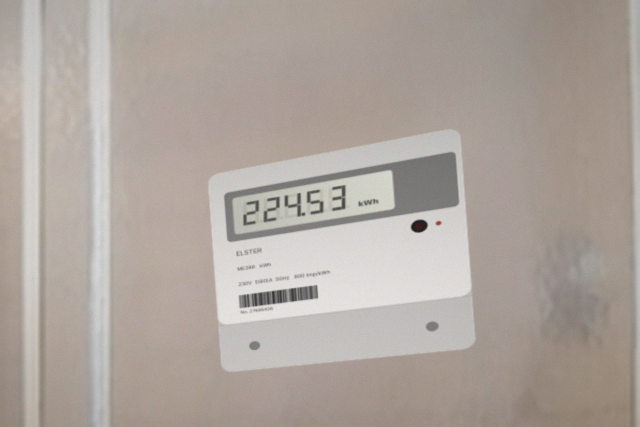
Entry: 224.53 kWh
